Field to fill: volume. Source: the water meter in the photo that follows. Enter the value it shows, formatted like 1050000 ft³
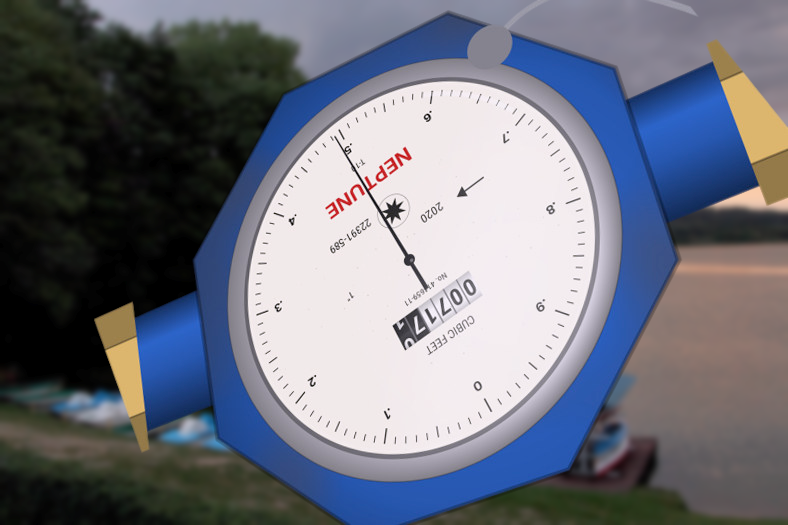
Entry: 7170.49 ft³
